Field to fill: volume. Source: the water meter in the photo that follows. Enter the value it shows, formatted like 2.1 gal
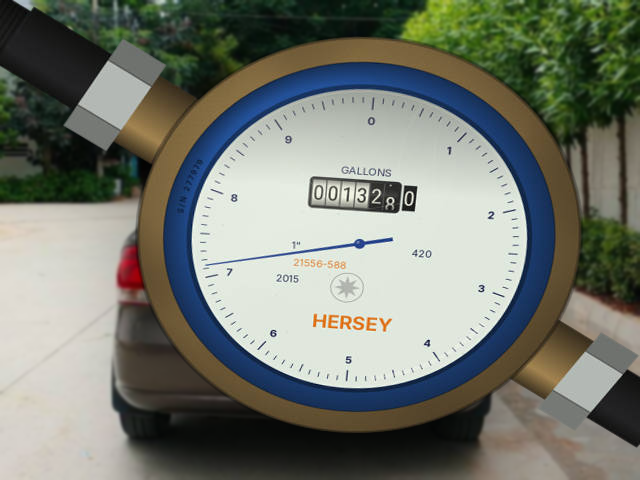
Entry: 13277.1 gal
